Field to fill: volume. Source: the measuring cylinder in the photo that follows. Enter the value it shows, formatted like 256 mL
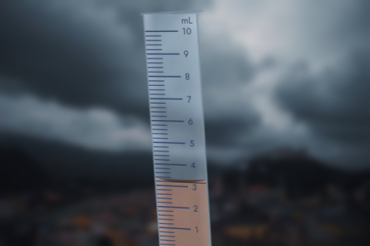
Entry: 3.2 mL
